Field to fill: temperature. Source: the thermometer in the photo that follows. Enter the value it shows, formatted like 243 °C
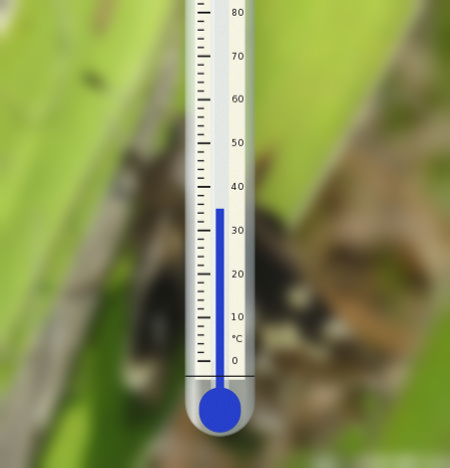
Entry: 35 °C
